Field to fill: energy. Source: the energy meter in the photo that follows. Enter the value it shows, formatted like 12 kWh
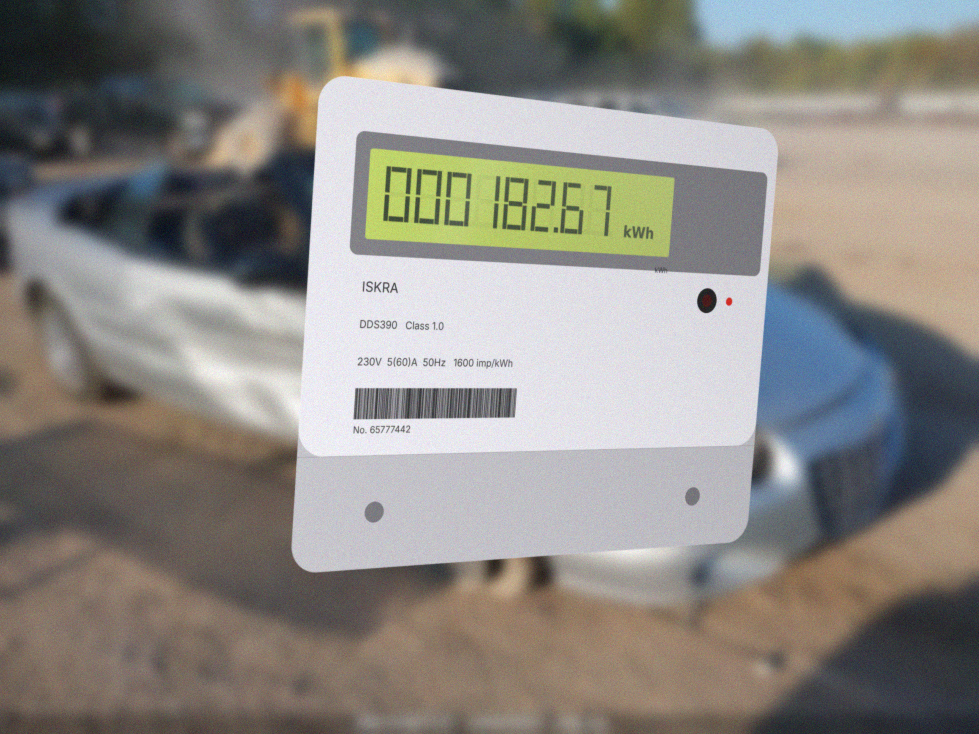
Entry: 182.67 kWh
